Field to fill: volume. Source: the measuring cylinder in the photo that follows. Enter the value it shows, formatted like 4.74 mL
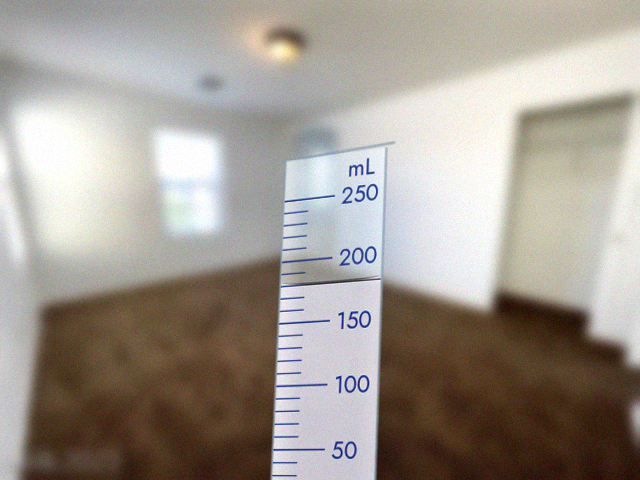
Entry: 180 mL
